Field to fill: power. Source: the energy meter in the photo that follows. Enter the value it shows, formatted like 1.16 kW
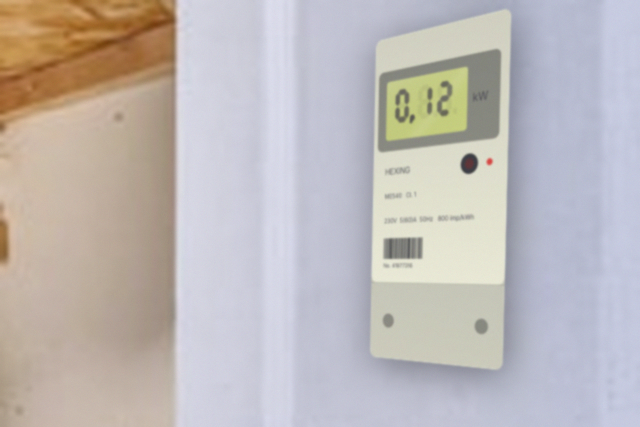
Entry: 0.12 kW
